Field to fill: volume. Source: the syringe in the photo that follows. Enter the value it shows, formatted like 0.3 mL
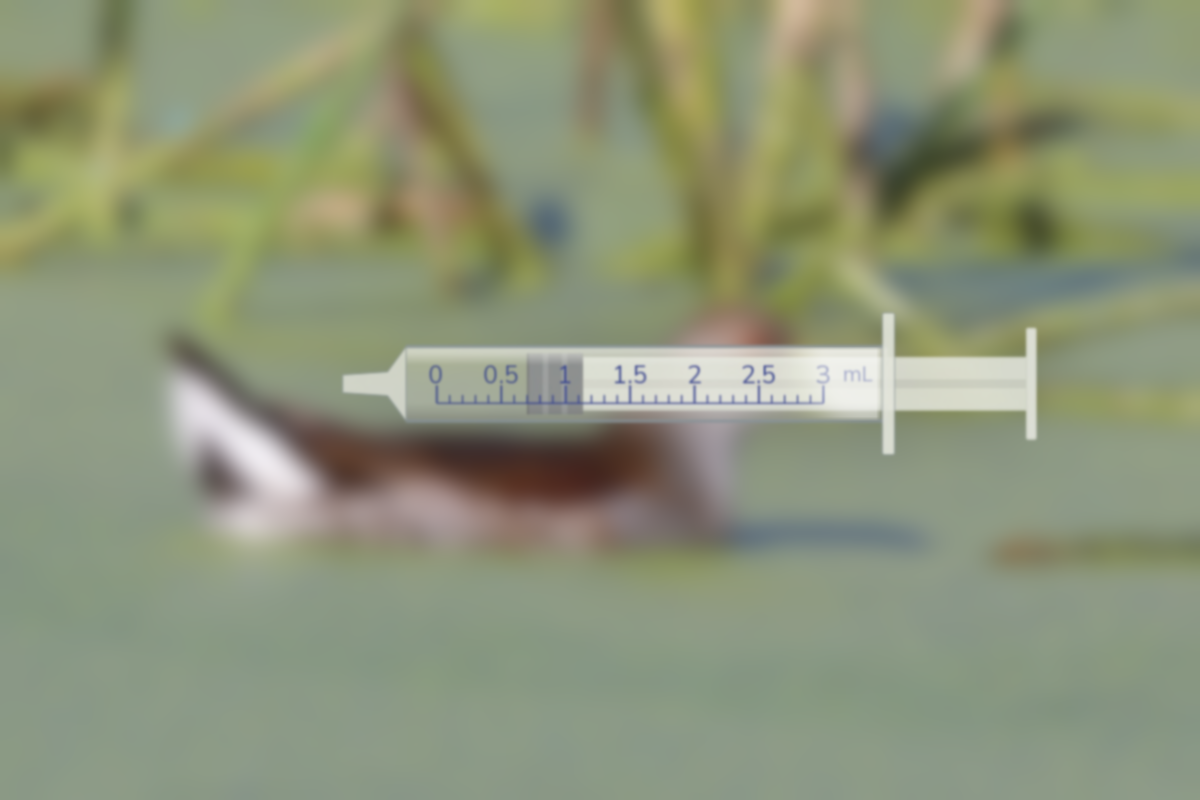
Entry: 0.7 mL
